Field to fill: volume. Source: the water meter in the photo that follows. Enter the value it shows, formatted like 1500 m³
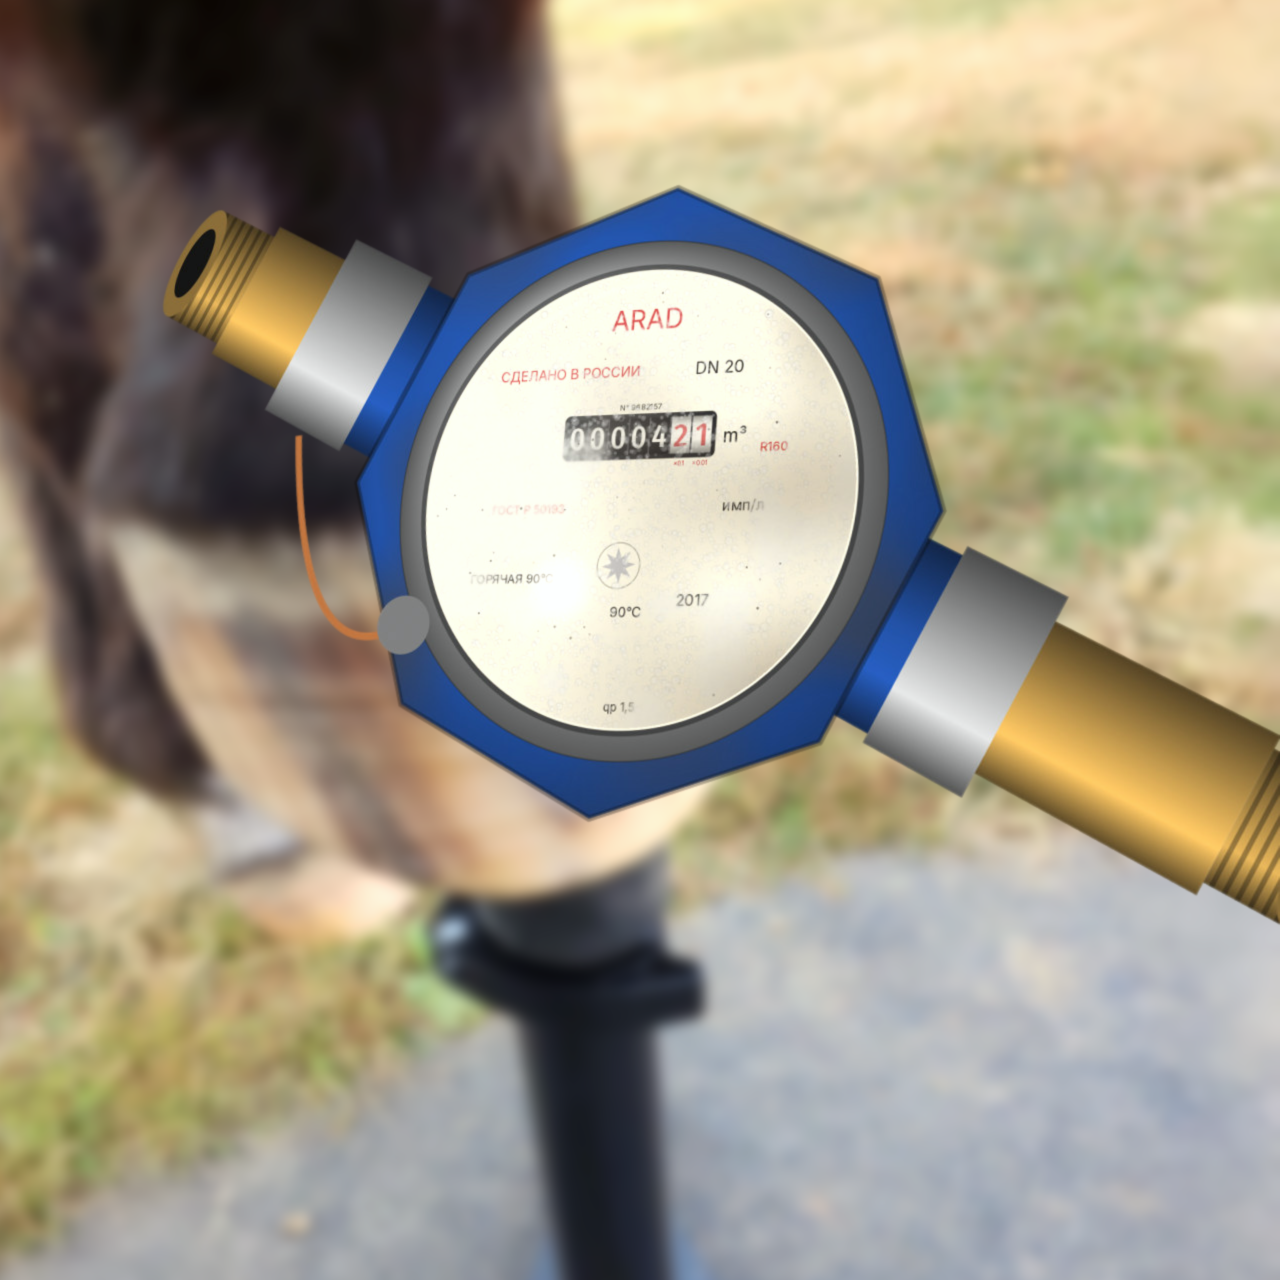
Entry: 4.21 m³
